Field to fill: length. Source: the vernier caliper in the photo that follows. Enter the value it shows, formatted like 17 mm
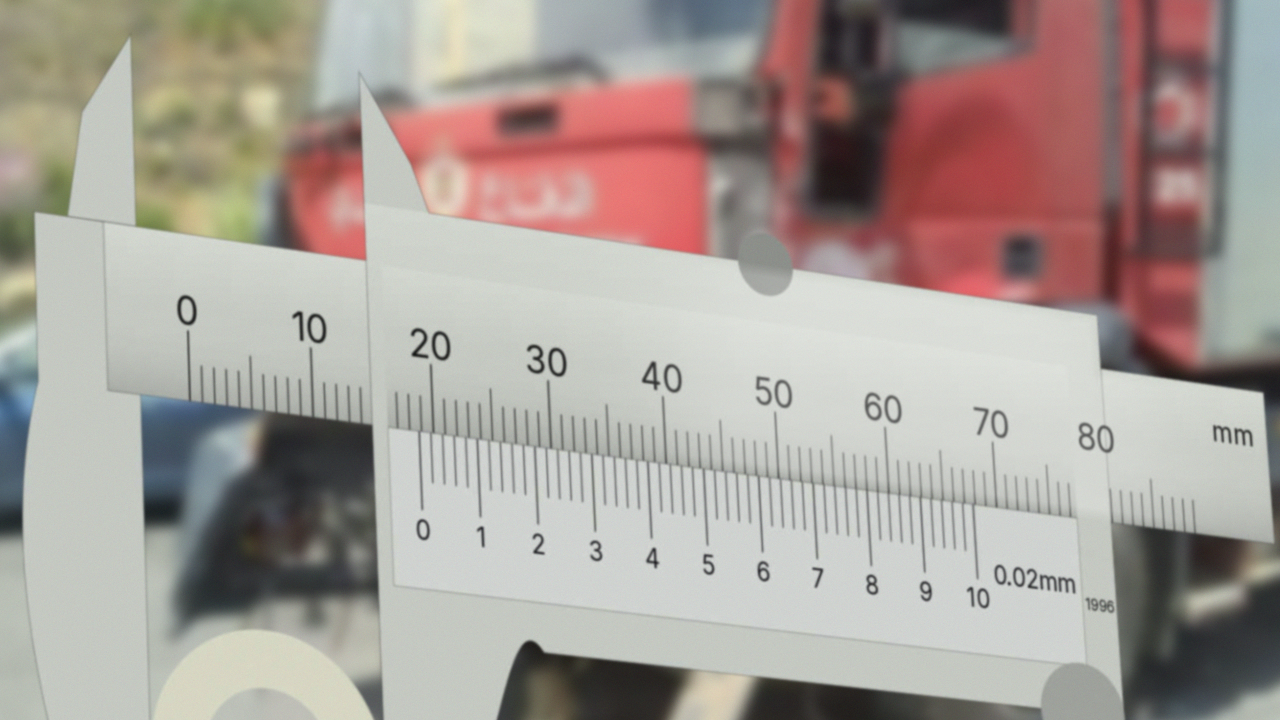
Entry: 18.8 mm
